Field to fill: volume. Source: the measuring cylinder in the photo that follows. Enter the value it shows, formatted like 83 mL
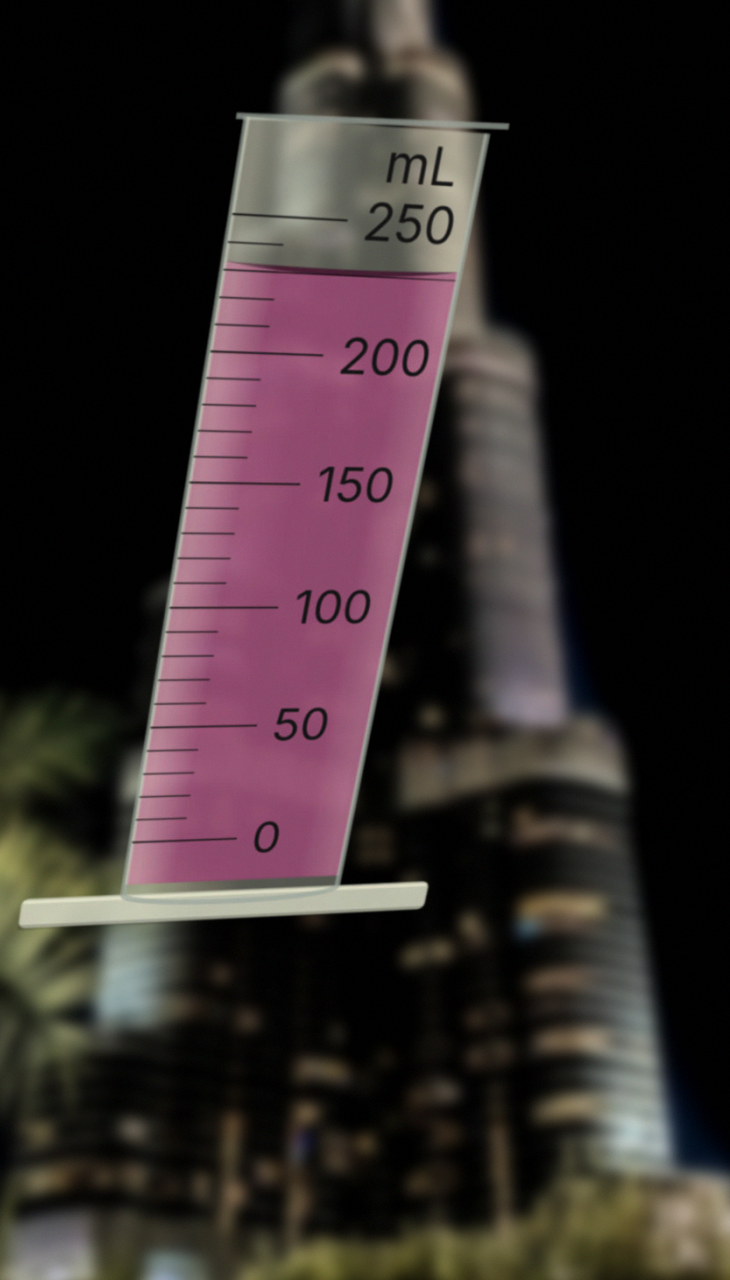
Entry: 230 mL
